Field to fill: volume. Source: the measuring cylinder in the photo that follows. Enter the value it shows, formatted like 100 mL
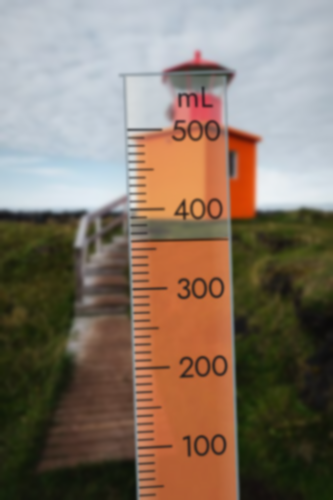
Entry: 360 mL
